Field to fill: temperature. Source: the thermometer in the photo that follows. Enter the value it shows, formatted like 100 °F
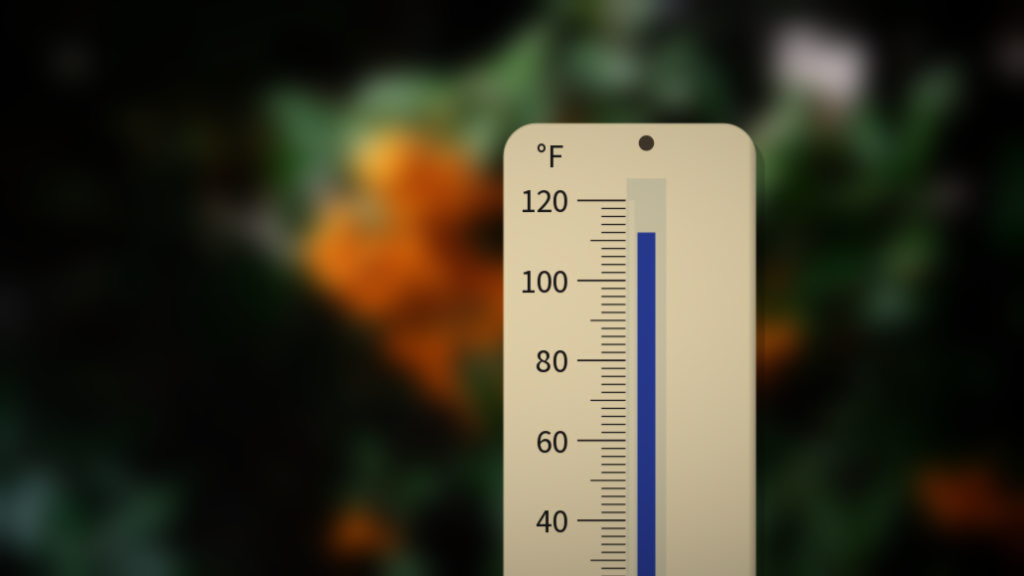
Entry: 112 °F
